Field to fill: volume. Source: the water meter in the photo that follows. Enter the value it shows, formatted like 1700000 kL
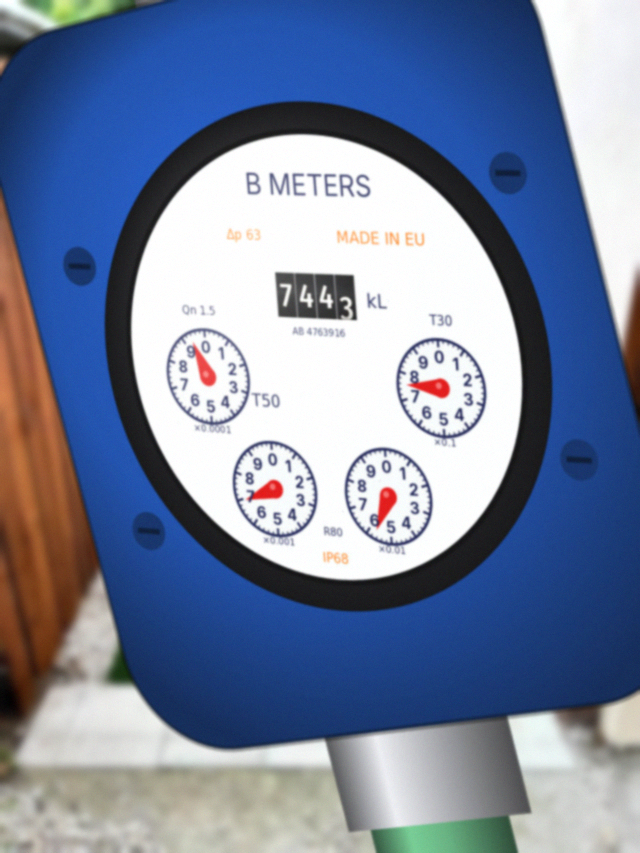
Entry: 7442.7569 kL
